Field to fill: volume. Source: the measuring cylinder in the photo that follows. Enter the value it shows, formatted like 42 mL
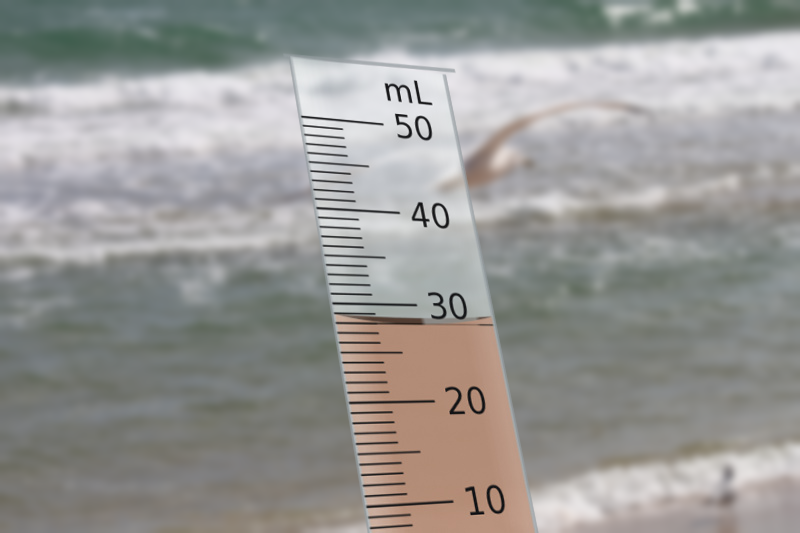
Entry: 28 mL
